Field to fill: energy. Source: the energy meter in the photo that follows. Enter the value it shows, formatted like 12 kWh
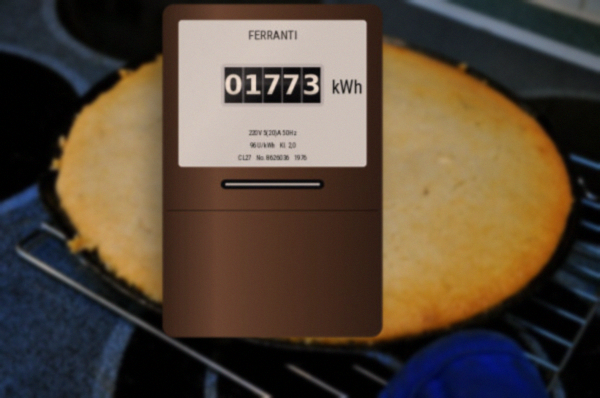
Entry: 1773 kWh
